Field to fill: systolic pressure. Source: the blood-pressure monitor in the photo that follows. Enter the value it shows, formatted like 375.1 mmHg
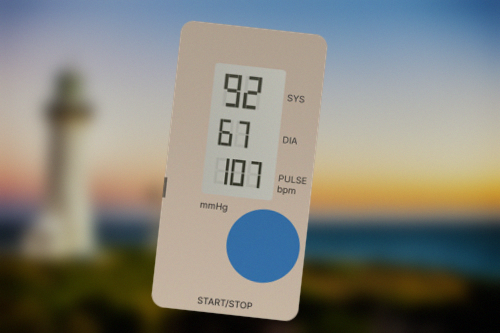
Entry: 92 mmHg
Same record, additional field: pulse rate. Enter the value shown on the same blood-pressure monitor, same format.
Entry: 107 bpm
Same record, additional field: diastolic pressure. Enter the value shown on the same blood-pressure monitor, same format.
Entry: 67 mmHg
